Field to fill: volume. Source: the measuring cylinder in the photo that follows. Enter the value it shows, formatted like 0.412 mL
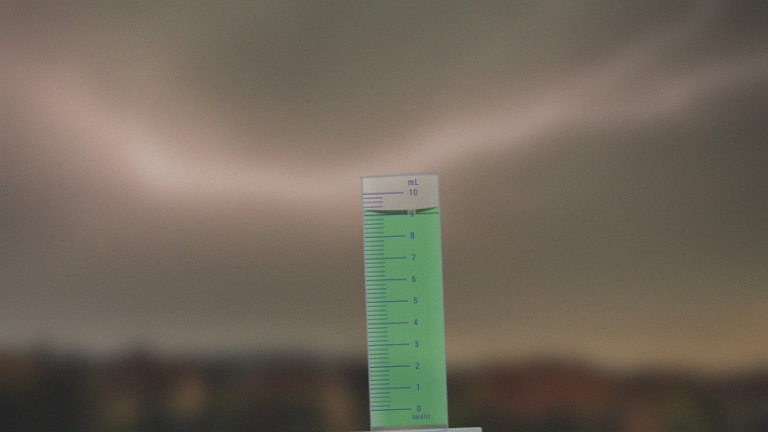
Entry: 9 mL
